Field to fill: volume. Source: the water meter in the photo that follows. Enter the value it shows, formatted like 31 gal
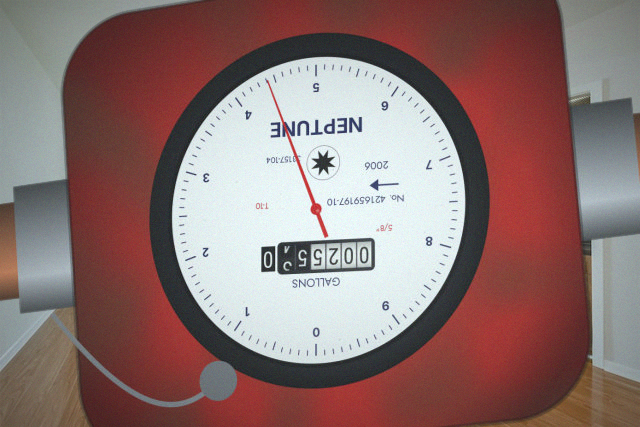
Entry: 25534.4 gal
